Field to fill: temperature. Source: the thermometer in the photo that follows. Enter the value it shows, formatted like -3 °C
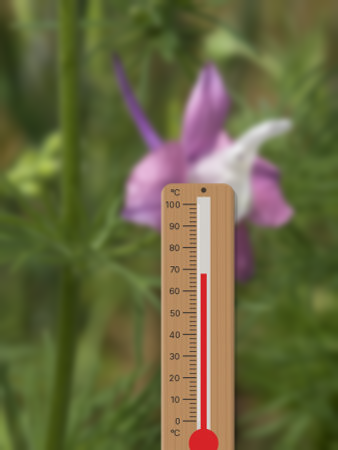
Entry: 68 °C
